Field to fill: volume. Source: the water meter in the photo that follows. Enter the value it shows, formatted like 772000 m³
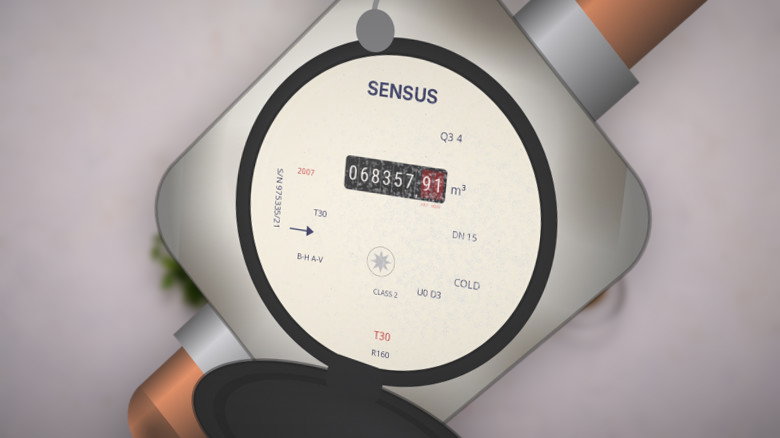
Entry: 68357.91 m³
